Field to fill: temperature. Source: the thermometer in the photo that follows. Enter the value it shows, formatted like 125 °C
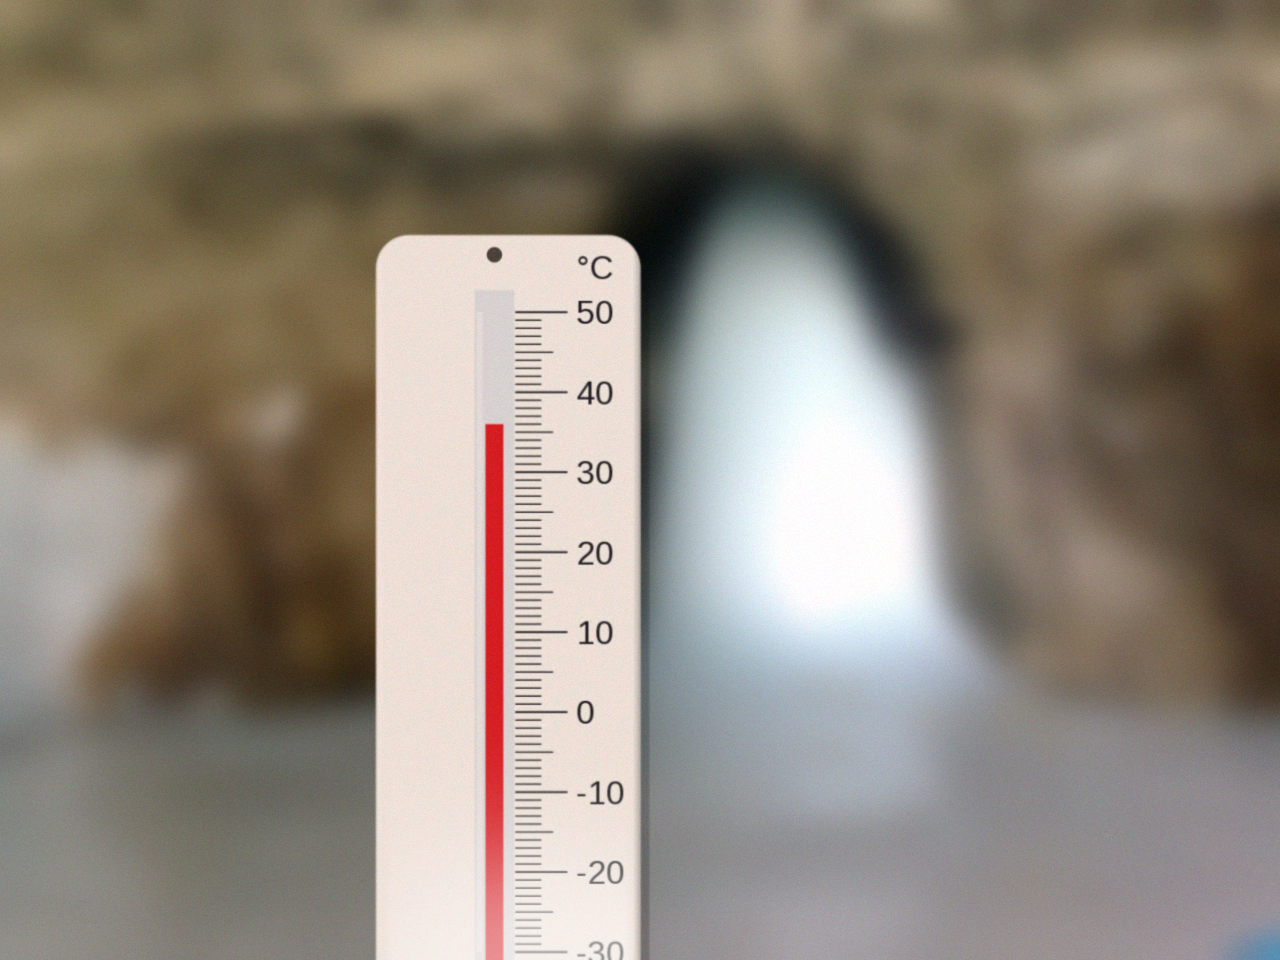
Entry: 36 °C
